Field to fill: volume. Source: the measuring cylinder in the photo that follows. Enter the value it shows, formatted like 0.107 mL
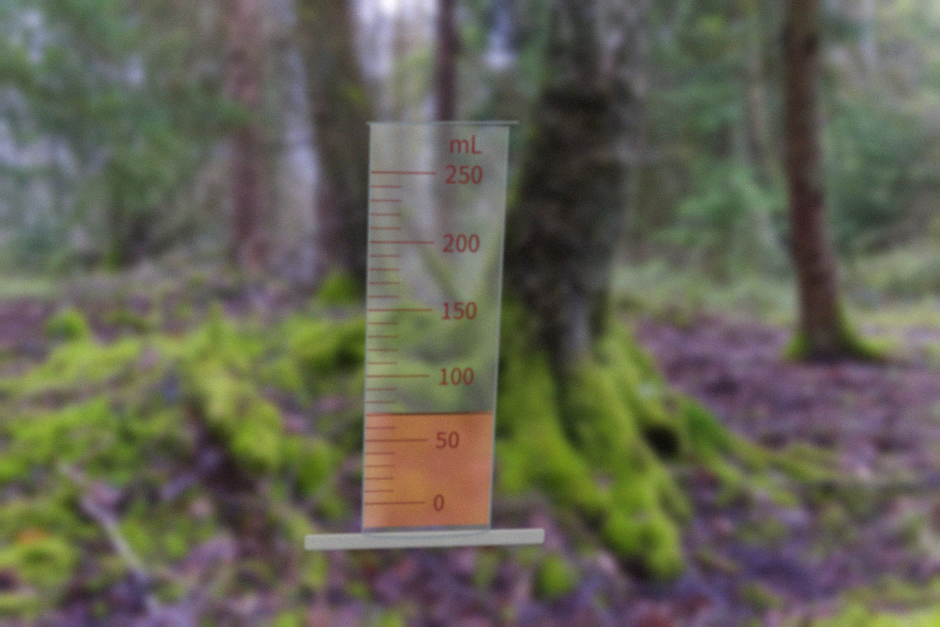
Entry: 70 mL
